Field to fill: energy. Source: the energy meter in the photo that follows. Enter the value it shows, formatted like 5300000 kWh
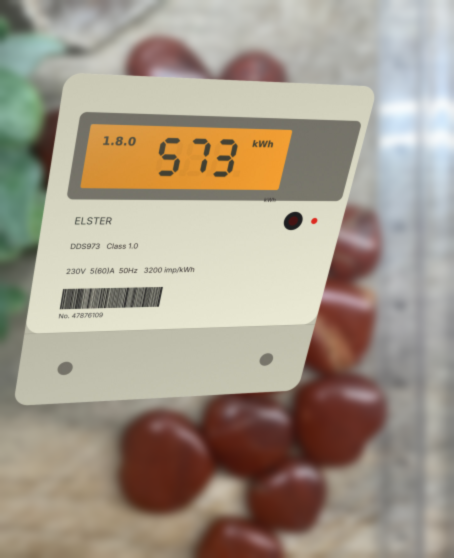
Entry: 573 kWh
